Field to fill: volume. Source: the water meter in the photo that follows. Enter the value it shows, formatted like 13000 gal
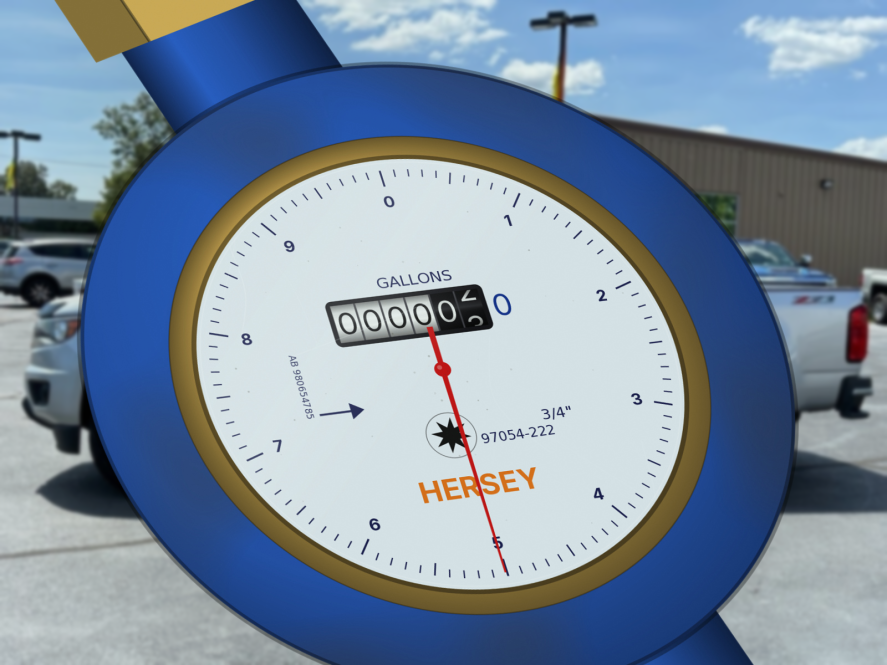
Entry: 25.0 gal
